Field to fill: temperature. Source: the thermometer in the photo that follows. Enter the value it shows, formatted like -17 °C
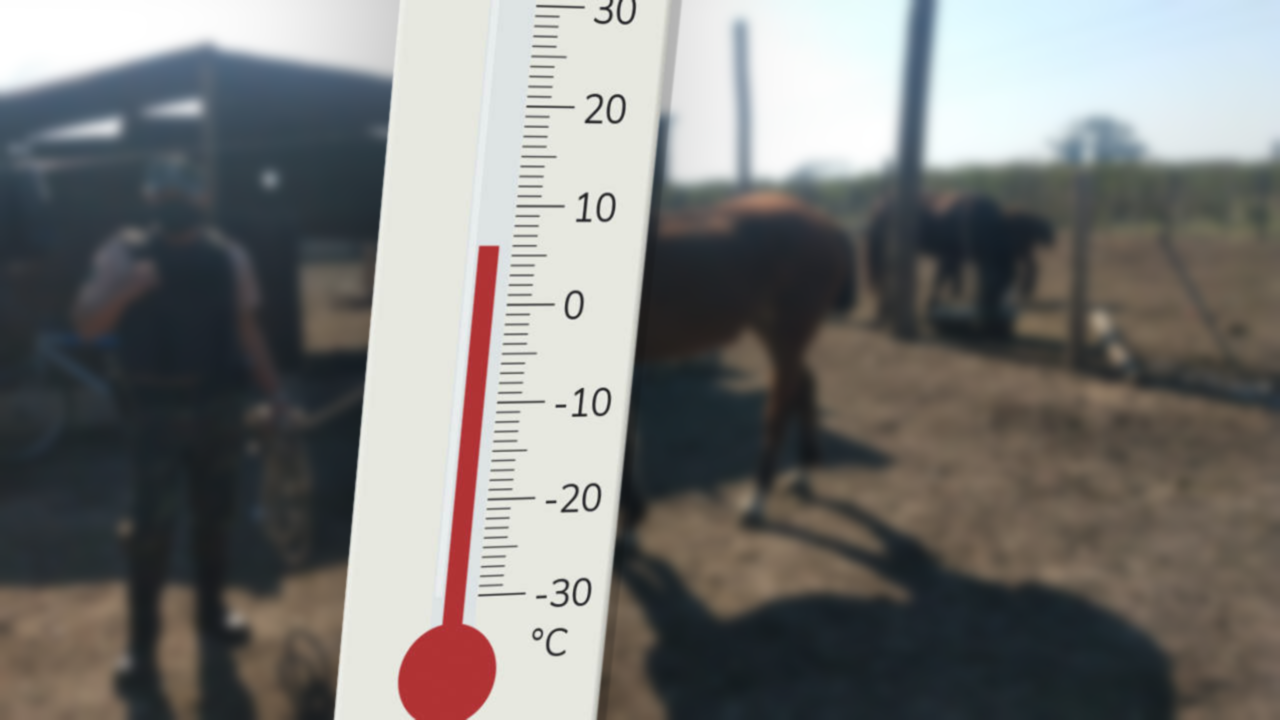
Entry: 6 °C
